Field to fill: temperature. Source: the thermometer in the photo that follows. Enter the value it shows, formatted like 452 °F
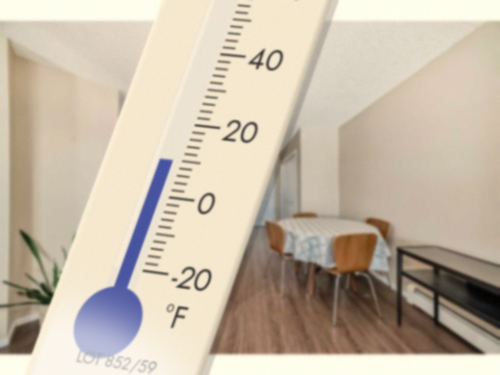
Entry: 10 °F
